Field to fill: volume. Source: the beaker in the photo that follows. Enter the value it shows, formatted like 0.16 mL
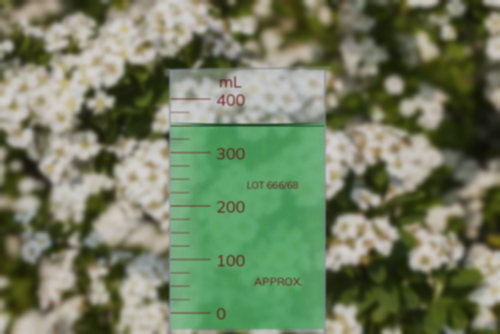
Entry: 350 mL
